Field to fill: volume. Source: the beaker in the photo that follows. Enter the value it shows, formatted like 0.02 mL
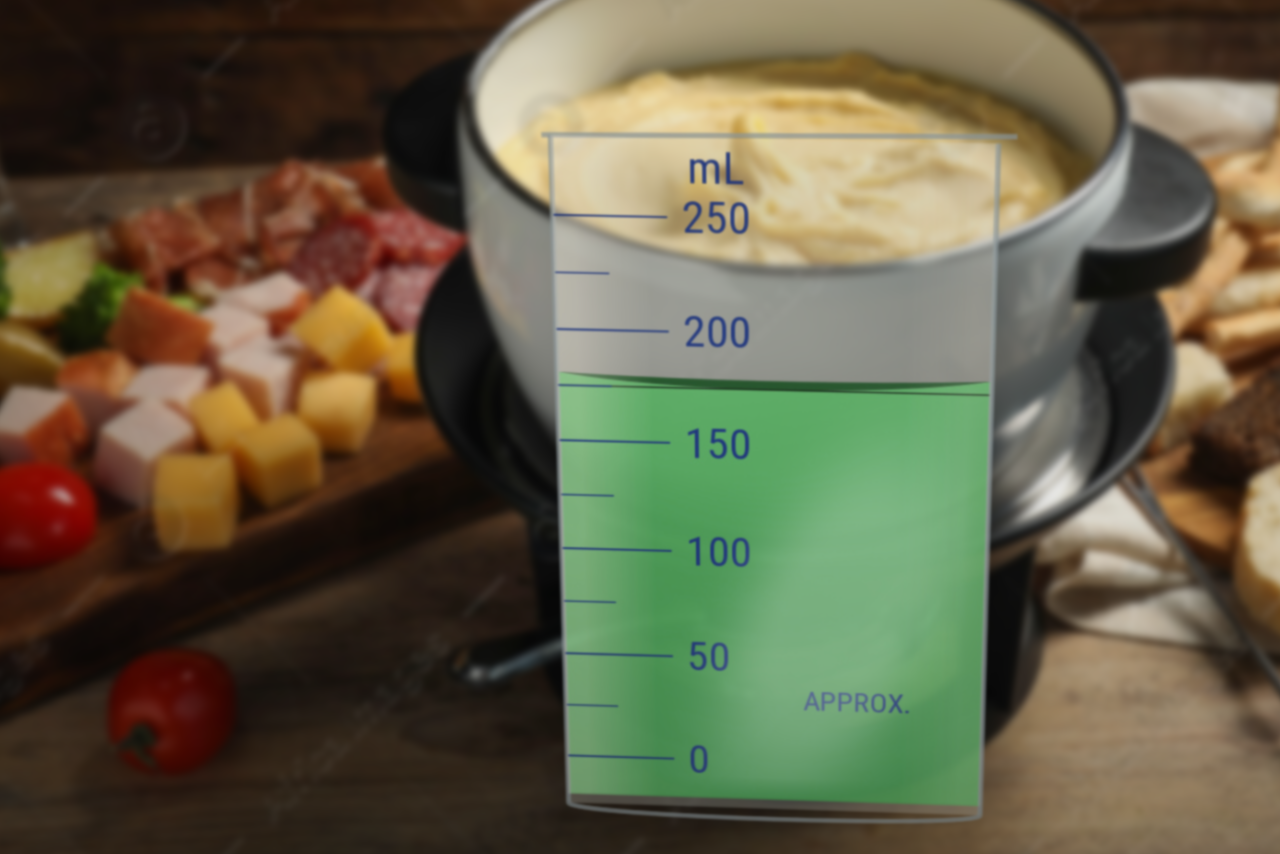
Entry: 175 mL
